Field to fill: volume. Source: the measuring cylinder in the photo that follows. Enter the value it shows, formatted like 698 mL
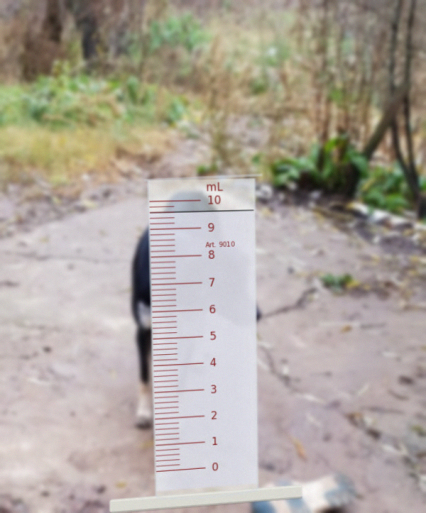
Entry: 9.6 mL
